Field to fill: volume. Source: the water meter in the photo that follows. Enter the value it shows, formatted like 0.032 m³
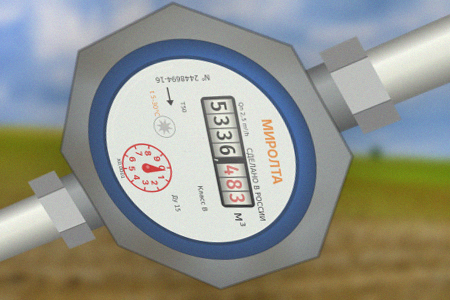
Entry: 5336.4830 m³
